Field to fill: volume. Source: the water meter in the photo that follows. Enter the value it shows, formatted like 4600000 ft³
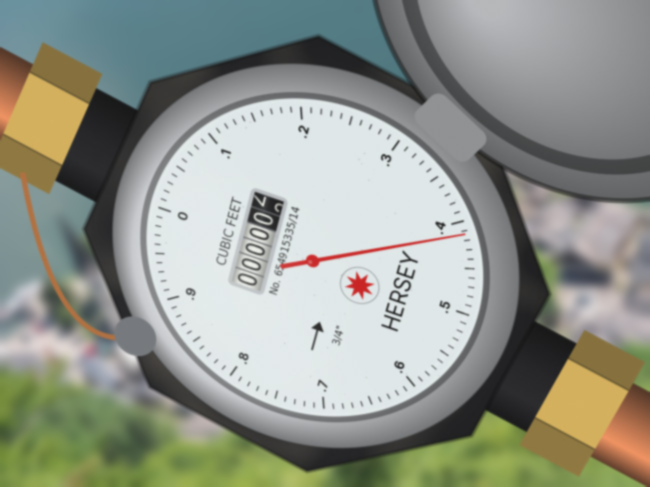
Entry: 2.41 ft³
